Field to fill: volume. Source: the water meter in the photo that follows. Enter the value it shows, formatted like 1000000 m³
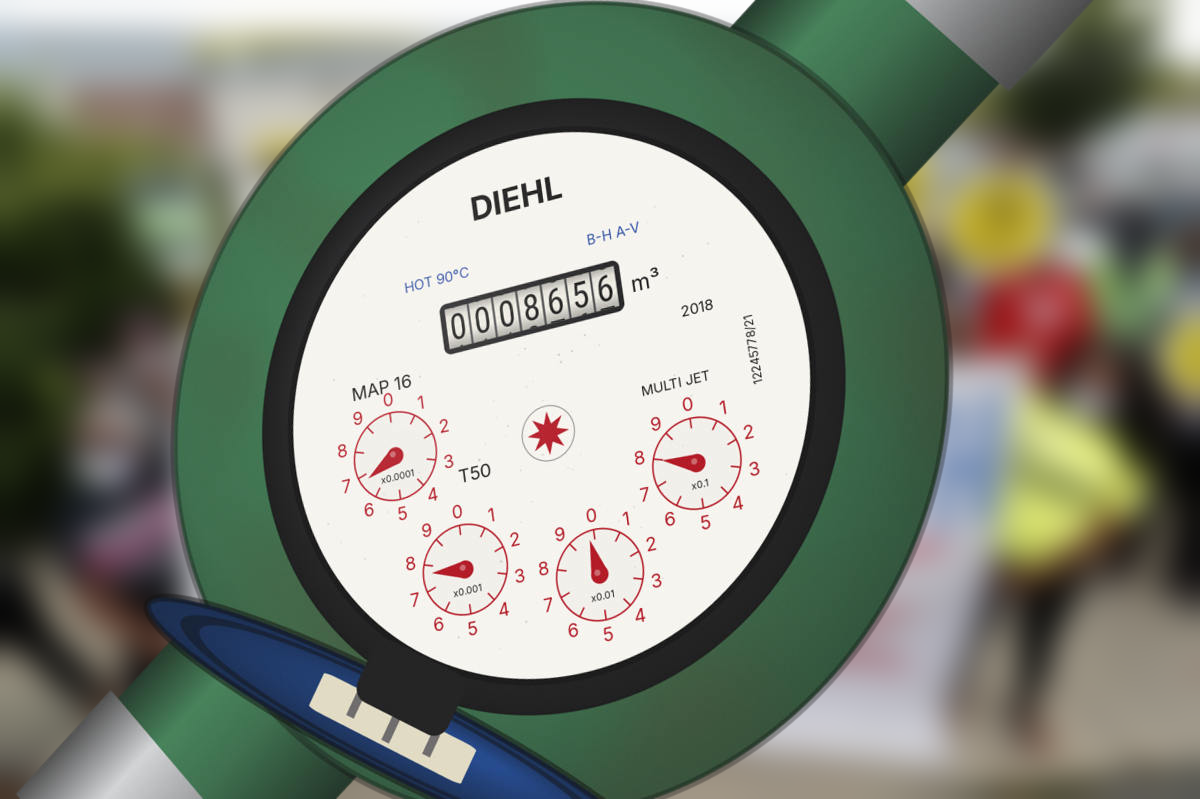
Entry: 8656.7976 m³
